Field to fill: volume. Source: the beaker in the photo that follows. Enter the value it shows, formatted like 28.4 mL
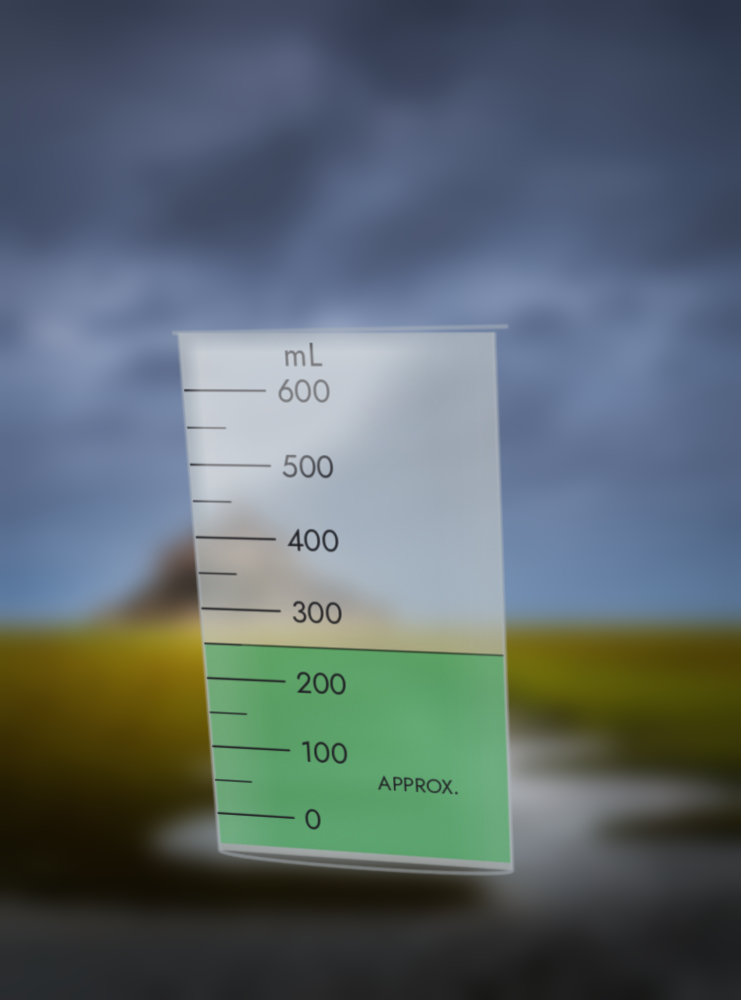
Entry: 250 mL
